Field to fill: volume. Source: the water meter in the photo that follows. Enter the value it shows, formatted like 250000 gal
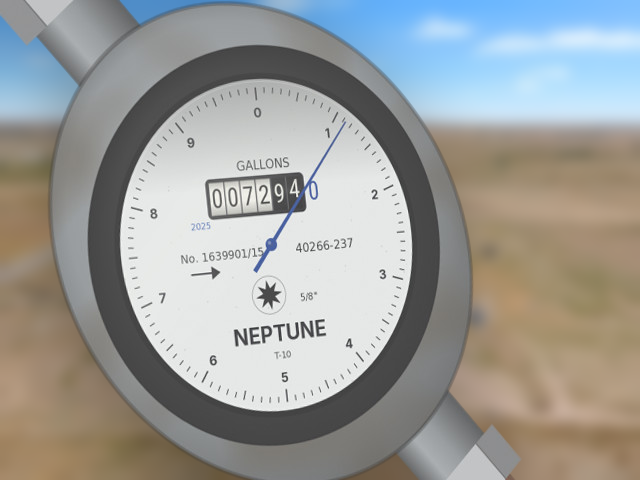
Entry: 72941.1 gal
